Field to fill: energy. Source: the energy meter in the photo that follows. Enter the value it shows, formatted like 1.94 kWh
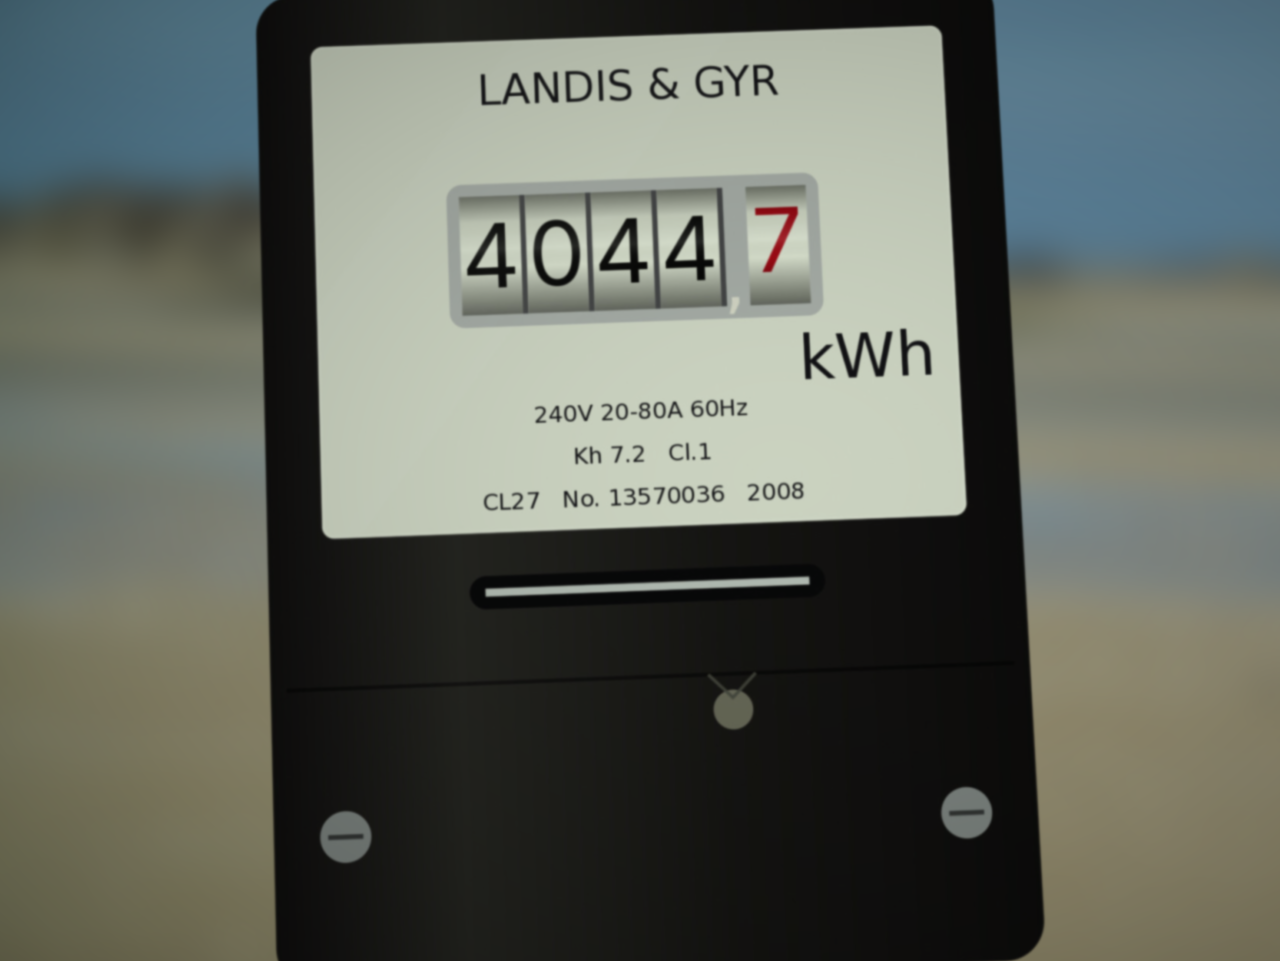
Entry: 4044.7 kWh
